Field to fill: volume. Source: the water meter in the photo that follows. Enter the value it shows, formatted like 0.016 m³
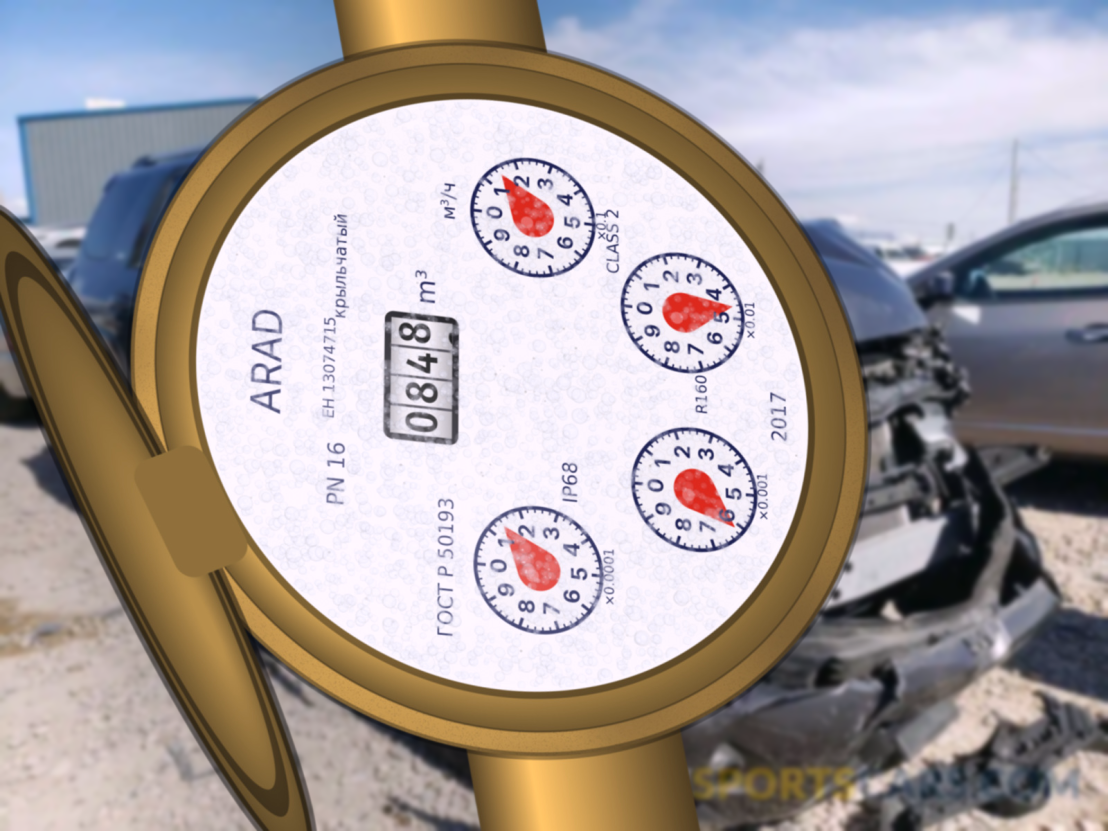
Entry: 848.1461 m³
